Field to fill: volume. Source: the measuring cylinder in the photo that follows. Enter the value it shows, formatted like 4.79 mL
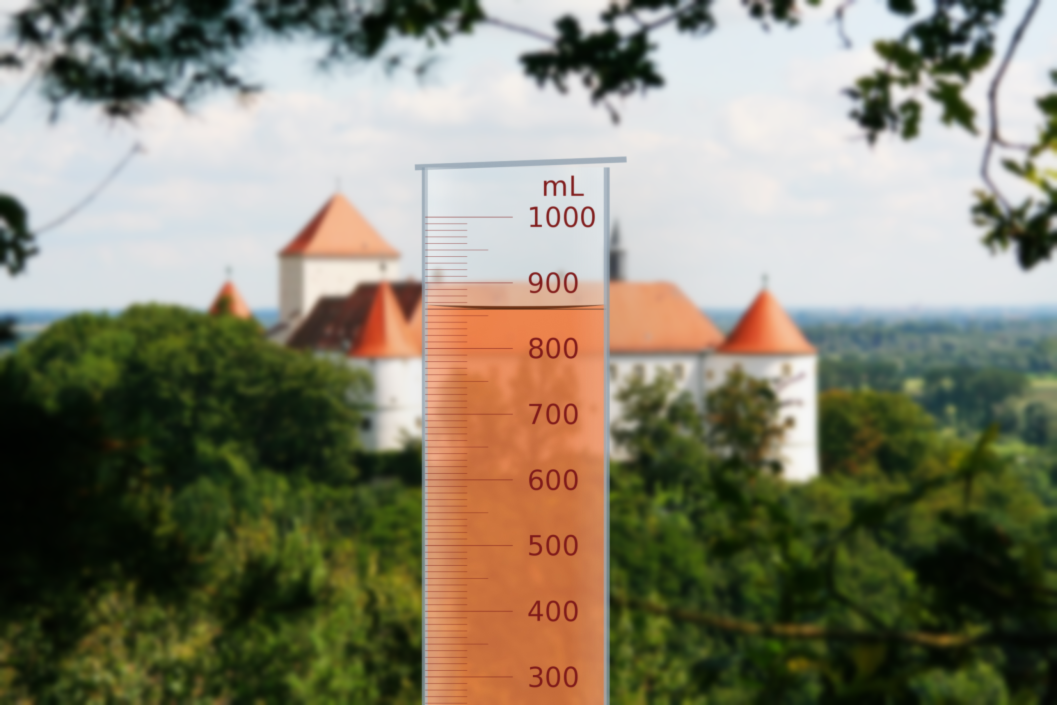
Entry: 860 mL
